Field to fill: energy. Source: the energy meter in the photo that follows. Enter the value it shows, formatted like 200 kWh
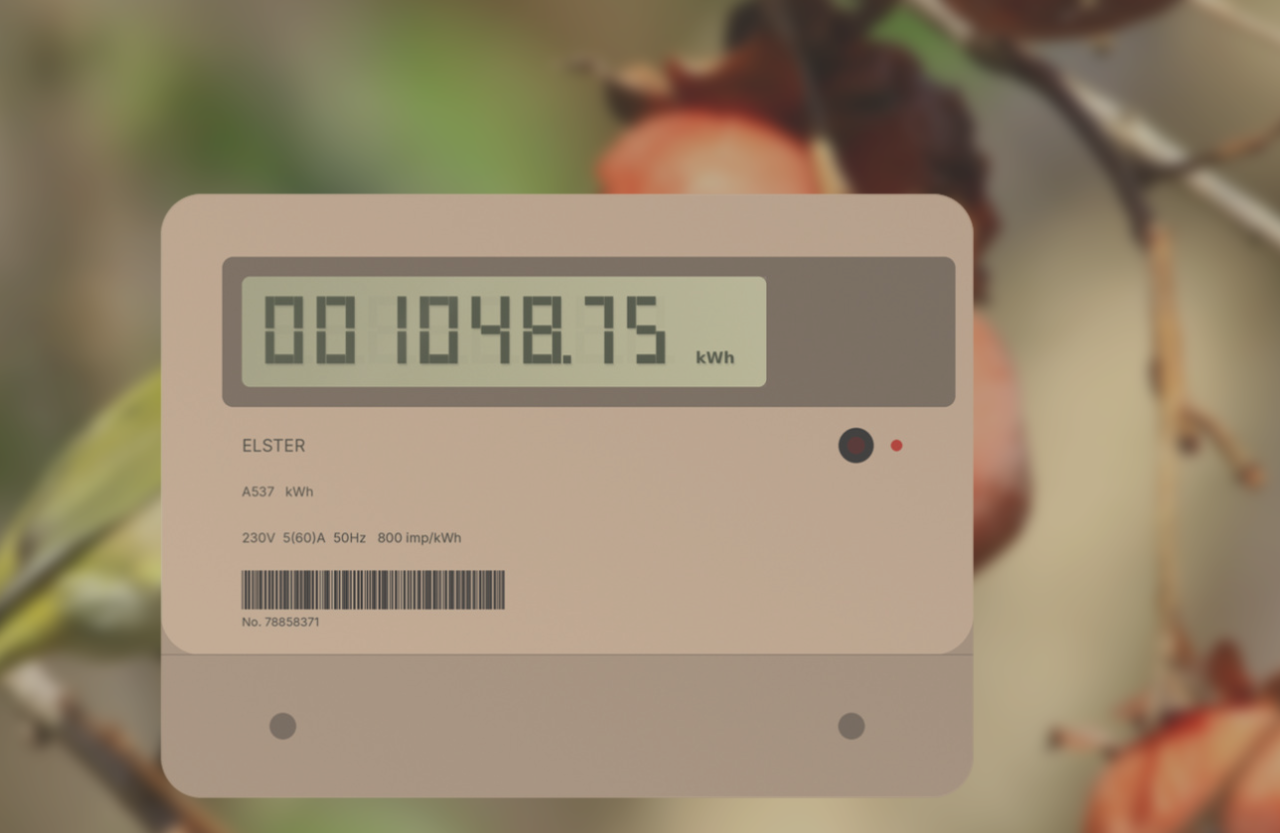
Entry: 1048.75 kWh
